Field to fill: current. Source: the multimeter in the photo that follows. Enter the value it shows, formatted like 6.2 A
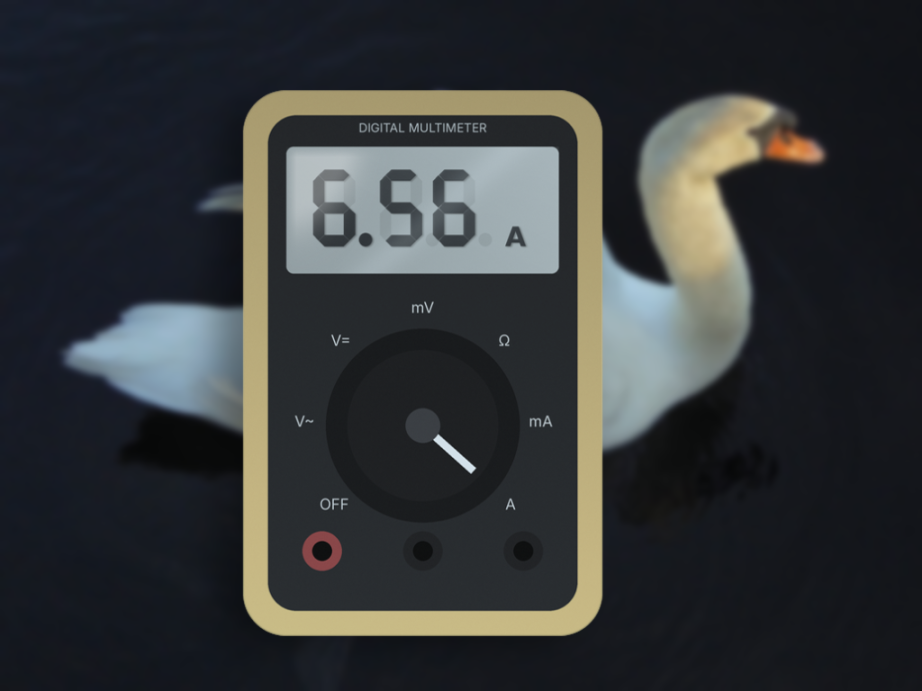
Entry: 6.56 A
